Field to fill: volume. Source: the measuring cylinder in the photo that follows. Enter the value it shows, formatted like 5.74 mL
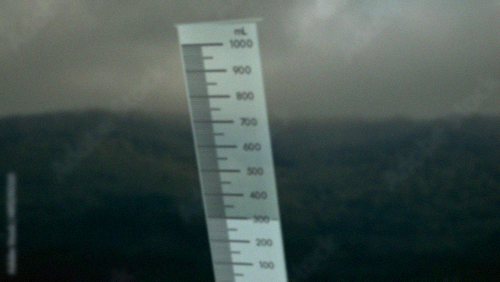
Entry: 300 mL
